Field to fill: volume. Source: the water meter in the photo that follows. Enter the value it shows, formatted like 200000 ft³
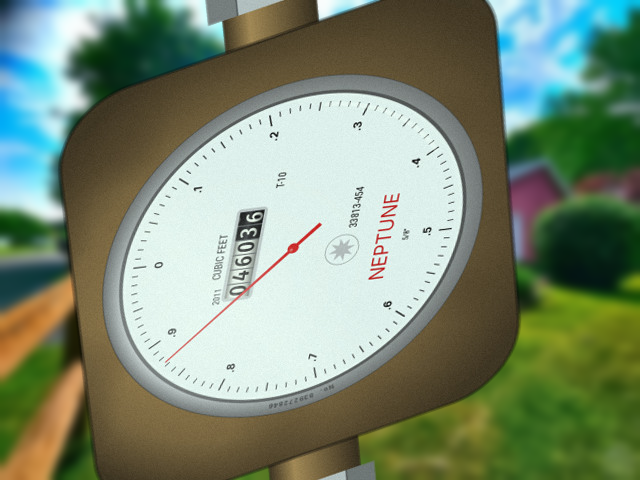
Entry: 46035.87 ft³
